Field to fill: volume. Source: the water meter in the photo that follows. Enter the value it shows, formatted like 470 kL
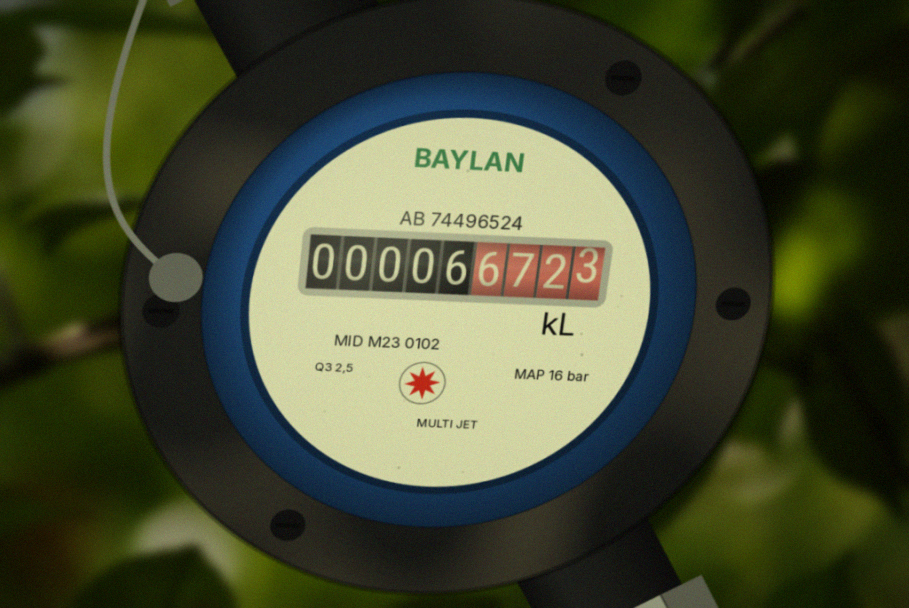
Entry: 6.6723 kL
